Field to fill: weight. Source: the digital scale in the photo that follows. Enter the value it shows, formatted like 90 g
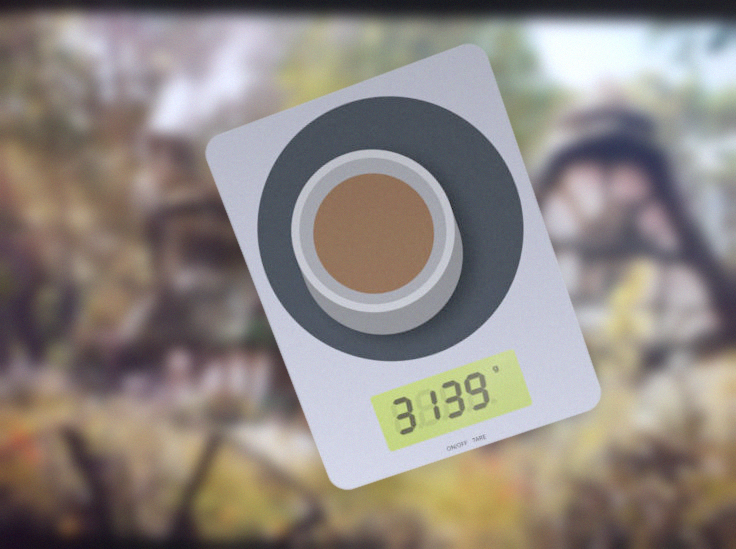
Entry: 3139 g
